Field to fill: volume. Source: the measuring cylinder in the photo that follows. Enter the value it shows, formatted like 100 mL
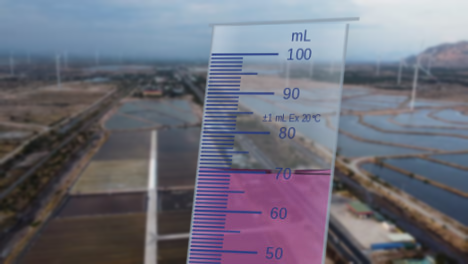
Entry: 70 mL
